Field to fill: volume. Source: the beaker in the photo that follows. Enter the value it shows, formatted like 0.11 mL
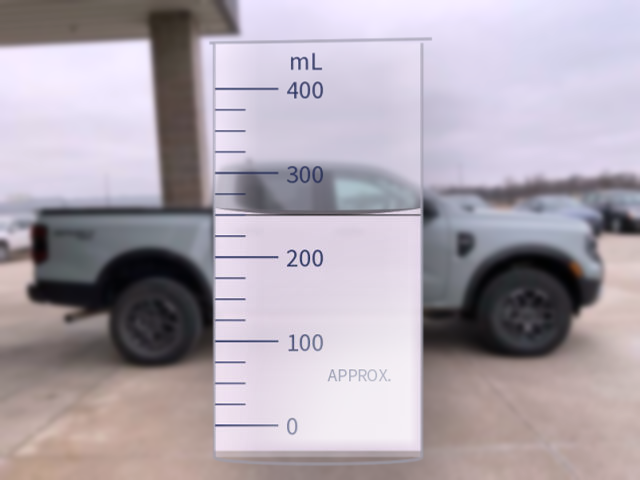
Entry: 250 mL
